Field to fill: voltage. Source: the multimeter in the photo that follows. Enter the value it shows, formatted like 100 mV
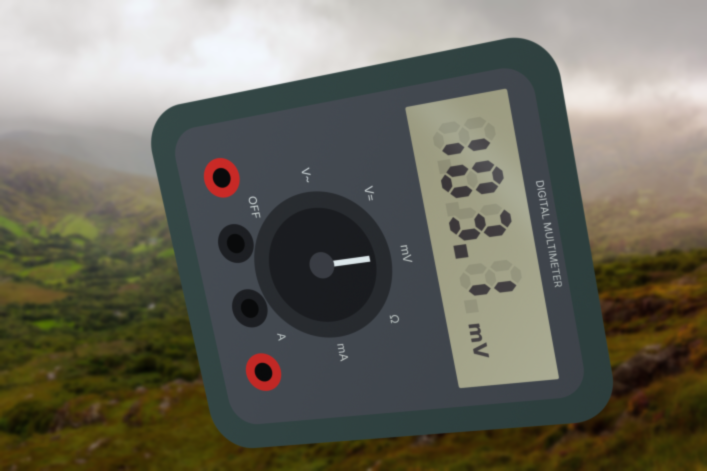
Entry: 103.1 mV
